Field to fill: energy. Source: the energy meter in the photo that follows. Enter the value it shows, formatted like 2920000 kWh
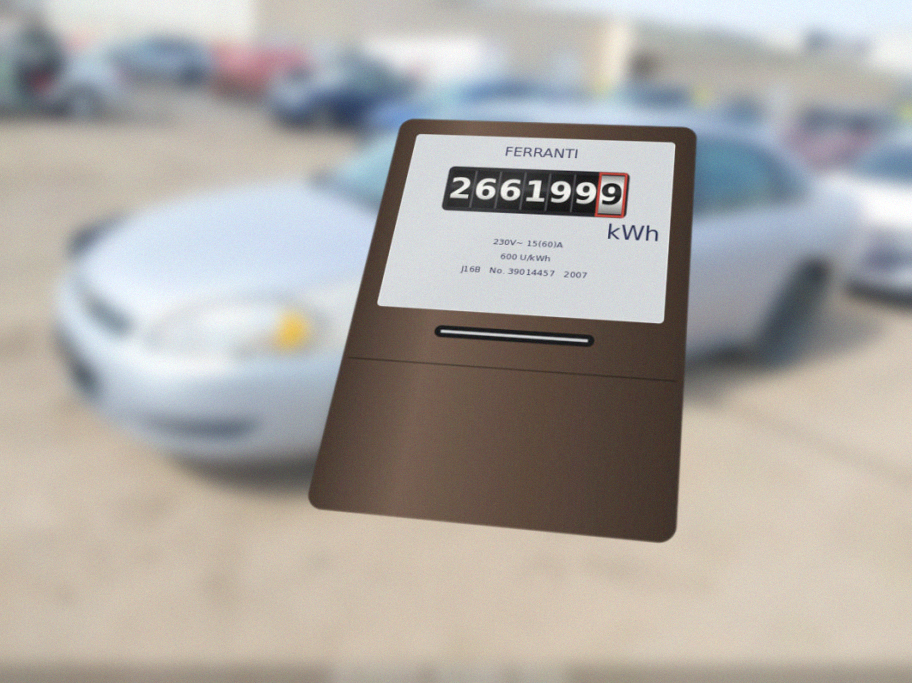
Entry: 266199.9 kWh
